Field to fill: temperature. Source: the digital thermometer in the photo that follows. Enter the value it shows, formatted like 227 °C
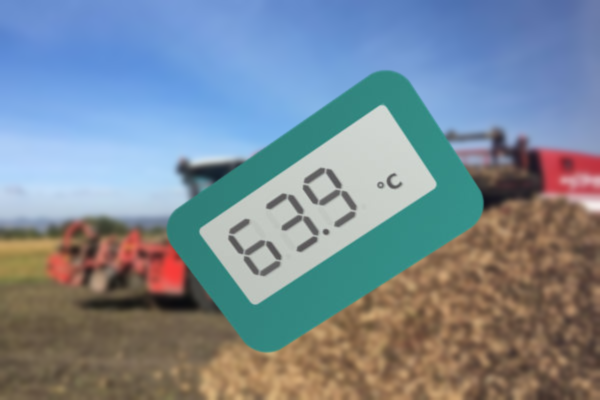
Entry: 63.9 °C
